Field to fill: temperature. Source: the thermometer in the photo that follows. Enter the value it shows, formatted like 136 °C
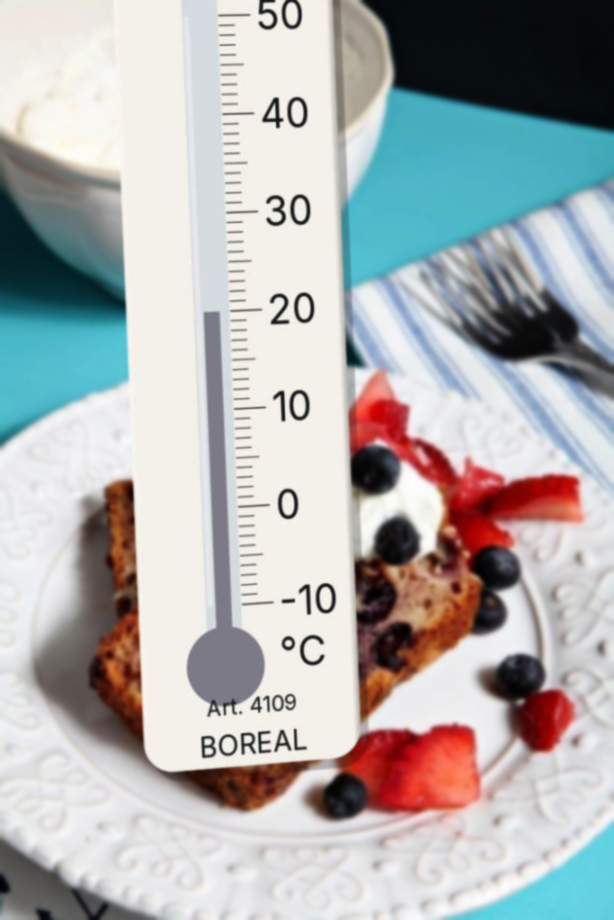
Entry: 20 °C
